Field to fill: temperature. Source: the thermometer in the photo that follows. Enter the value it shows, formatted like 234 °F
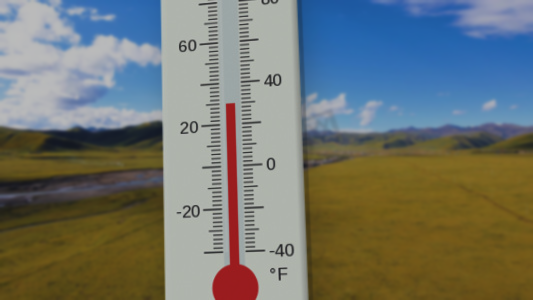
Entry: 30 °F
